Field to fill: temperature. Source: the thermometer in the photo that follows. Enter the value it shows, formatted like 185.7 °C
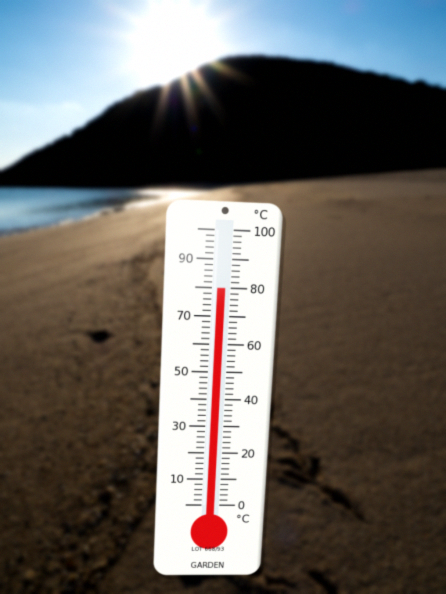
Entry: 80 °C
